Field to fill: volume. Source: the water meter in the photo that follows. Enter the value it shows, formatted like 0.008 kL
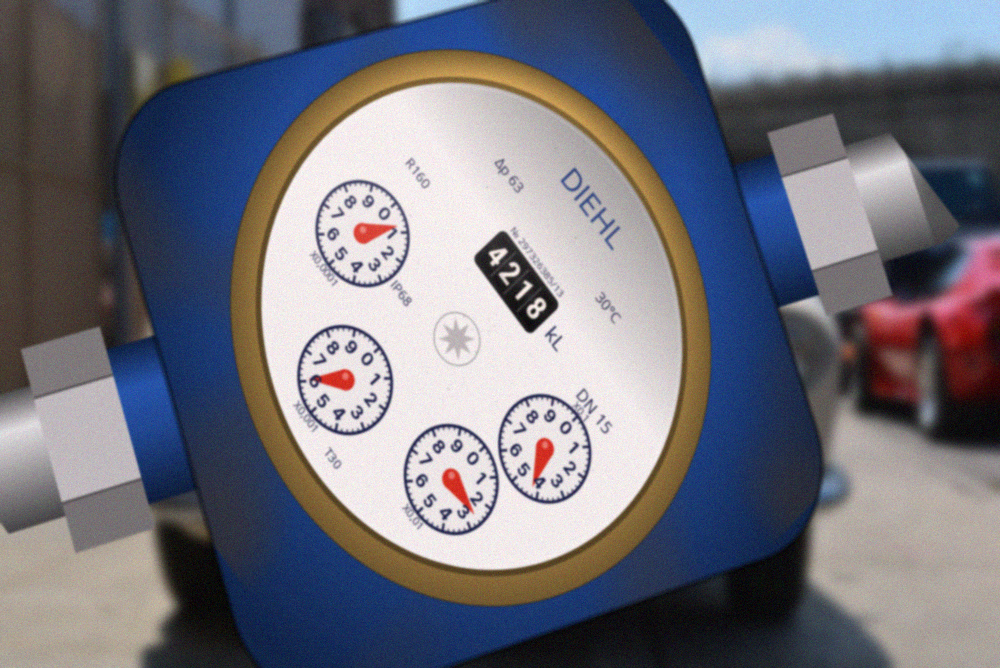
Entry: 4218.4260 kL
